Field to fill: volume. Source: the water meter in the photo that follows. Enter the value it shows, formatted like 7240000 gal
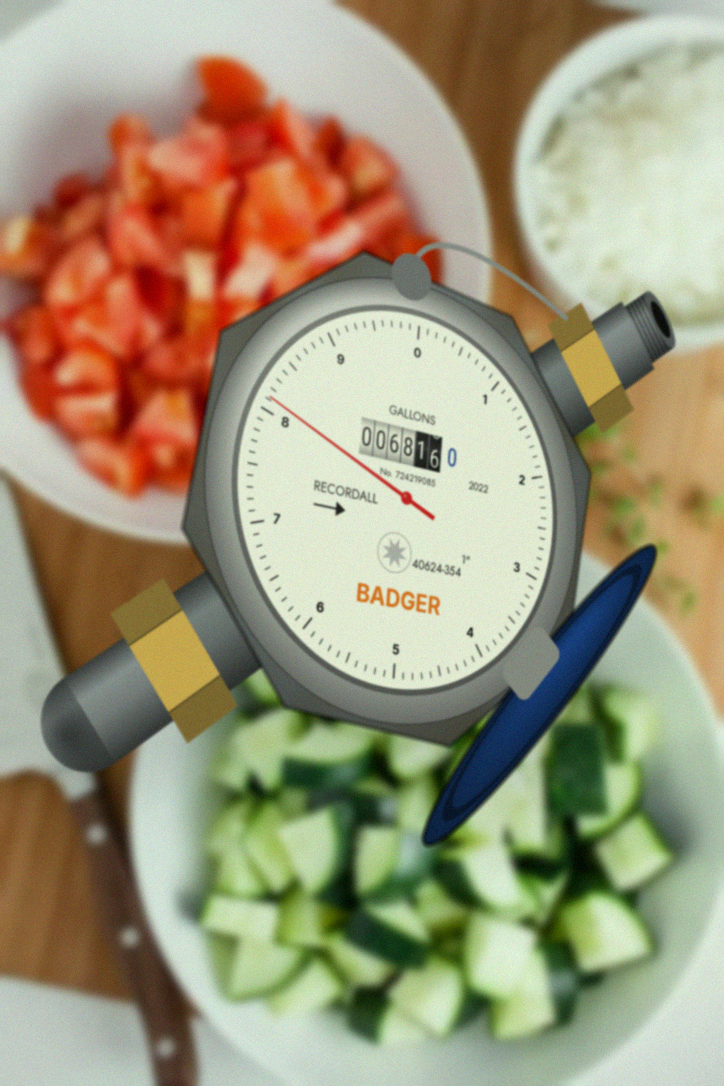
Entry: 68158.1 gal
